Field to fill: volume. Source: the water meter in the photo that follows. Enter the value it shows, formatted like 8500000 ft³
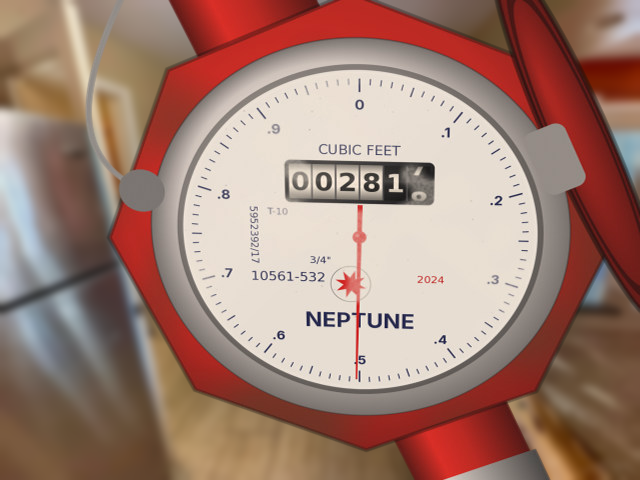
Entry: 2817.50 ft³
